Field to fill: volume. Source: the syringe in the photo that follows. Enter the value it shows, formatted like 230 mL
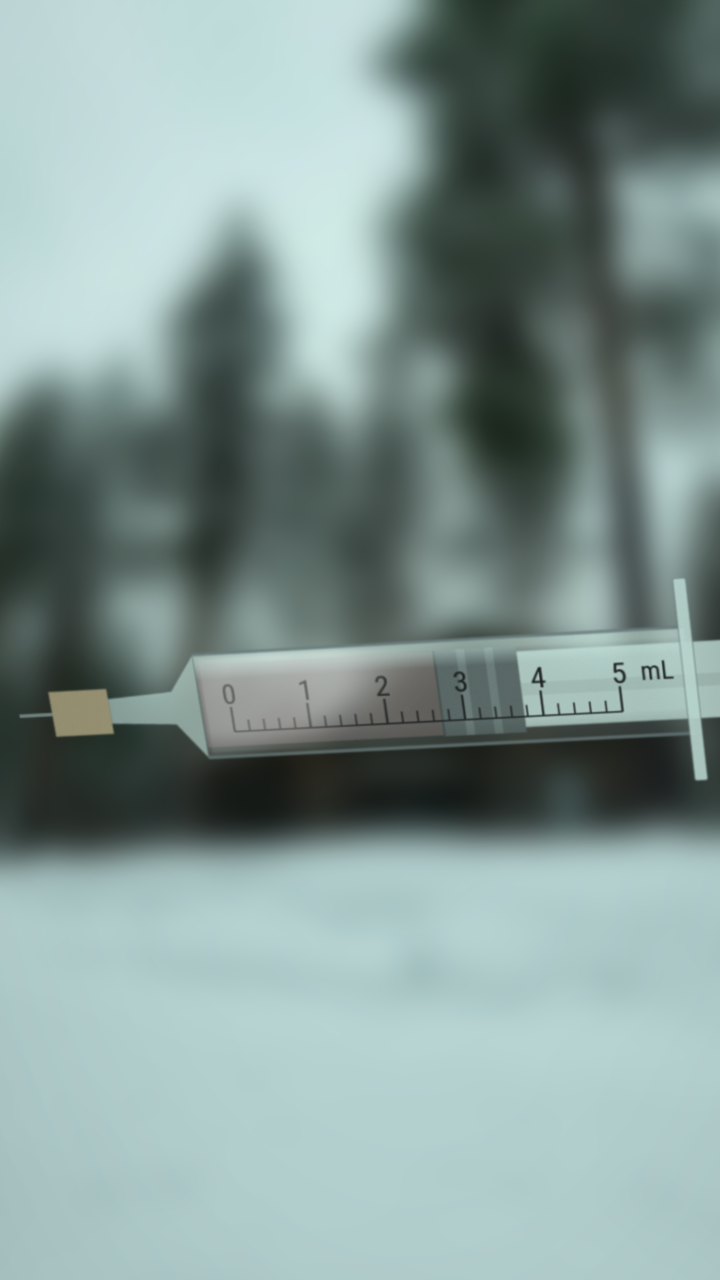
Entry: 2.7 mL
